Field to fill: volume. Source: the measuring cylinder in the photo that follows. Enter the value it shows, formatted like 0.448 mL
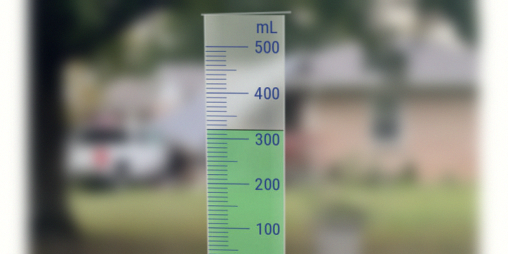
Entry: 320 mL
